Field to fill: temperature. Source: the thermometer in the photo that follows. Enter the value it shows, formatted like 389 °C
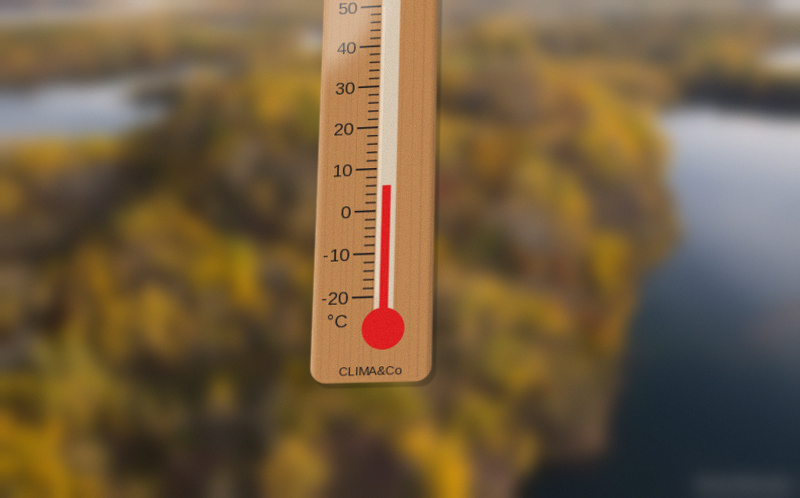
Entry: 6 °C
